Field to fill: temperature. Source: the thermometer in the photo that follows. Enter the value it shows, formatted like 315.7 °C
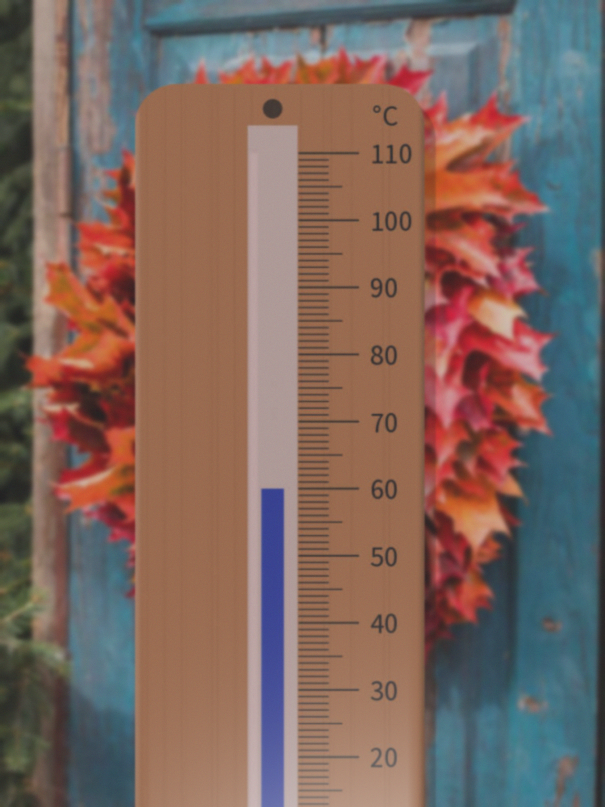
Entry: 60 °C
